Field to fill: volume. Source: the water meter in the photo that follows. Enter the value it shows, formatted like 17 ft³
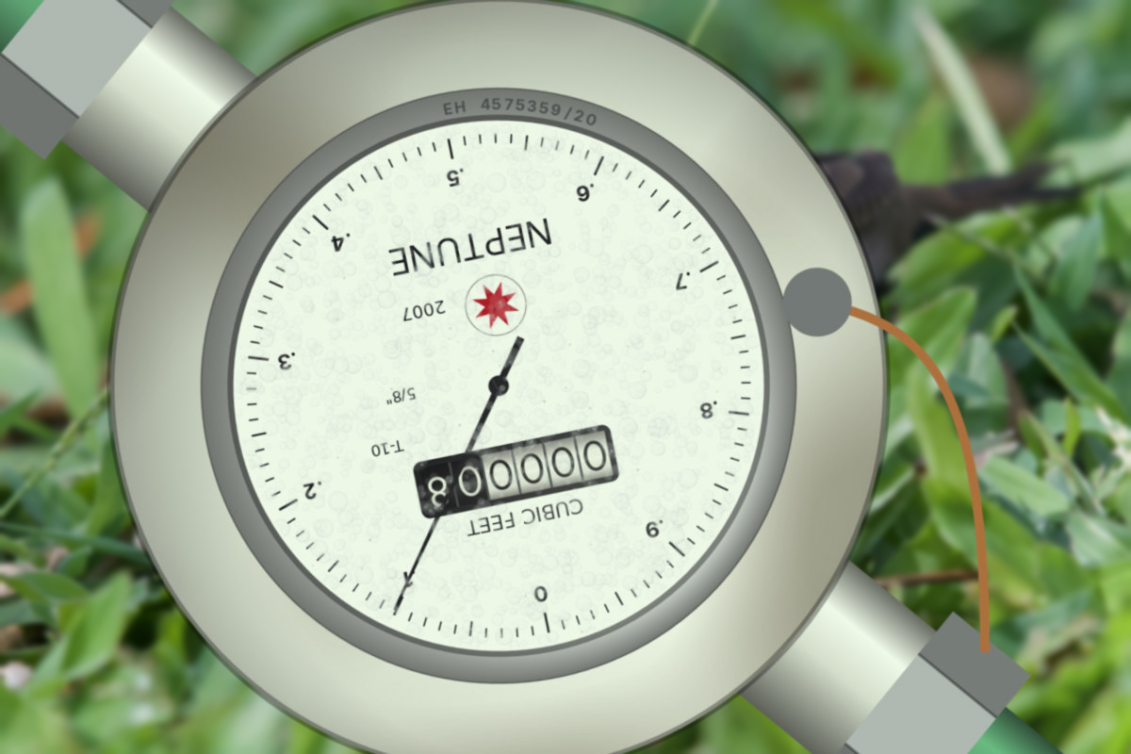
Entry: 8.10 ft³
